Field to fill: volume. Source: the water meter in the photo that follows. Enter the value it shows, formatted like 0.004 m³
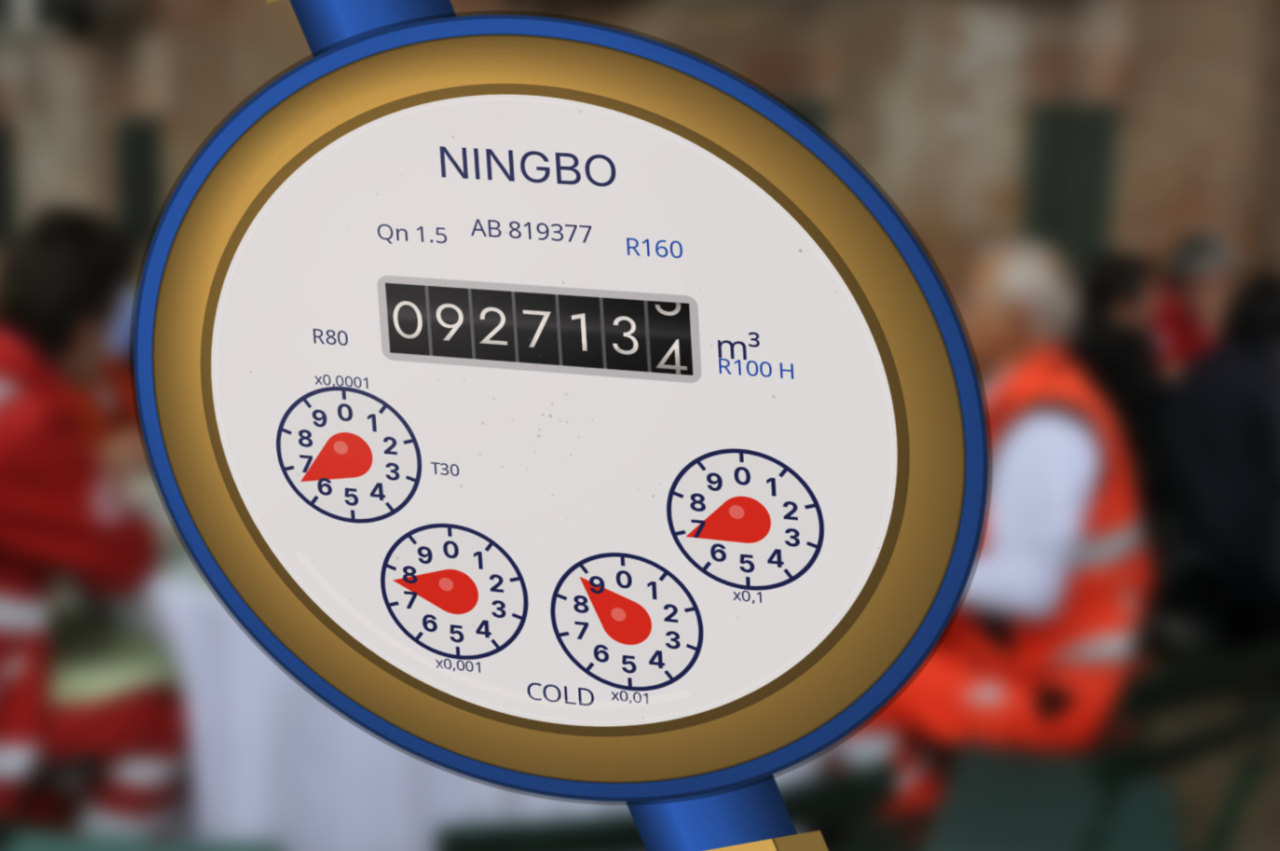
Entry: 927133.6876 m³
